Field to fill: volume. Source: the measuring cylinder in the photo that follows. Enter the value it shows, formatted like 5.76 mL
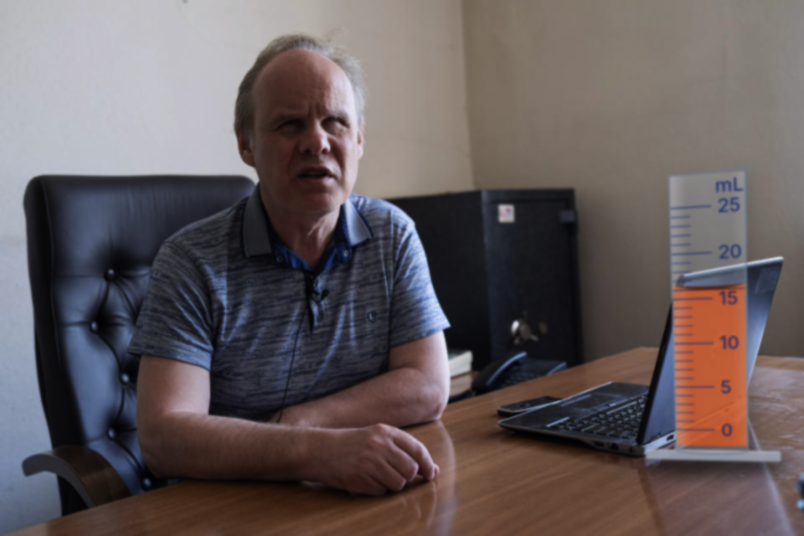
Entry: 16 mL
